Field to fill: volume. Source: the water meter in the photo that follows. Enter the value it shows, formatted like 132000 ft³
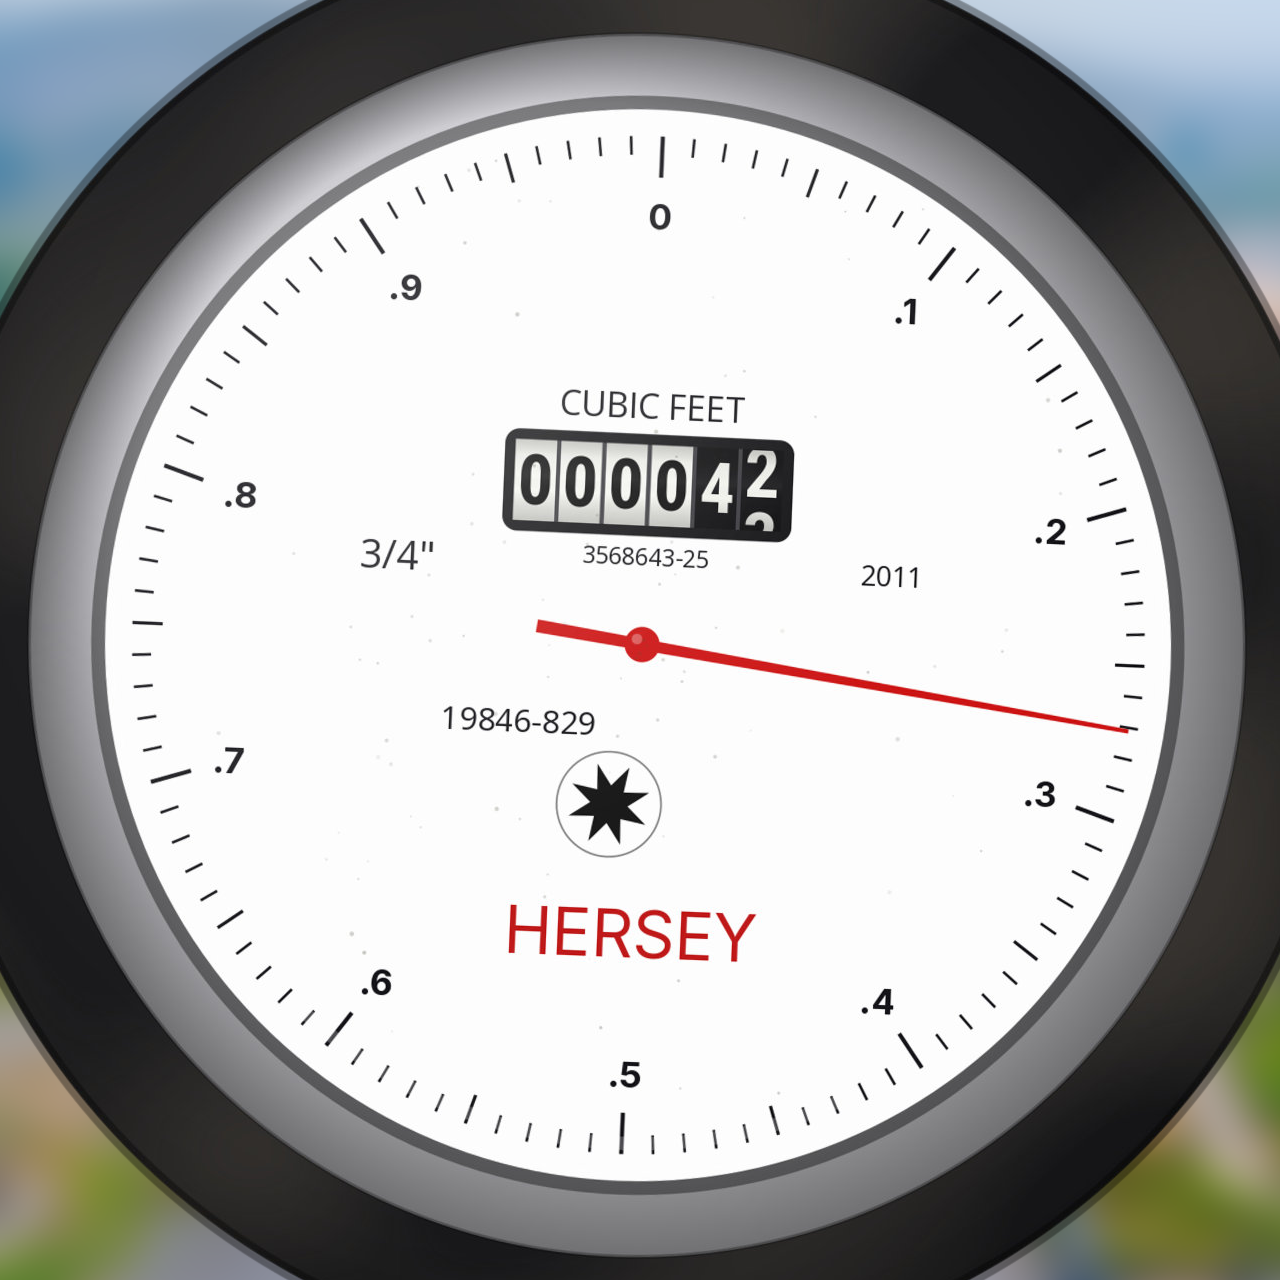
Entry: 42.27 ft³
